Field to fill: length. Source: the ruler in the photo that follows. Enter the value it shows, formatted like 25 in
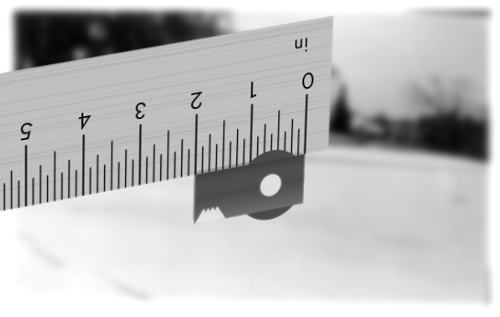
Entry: 2 in
